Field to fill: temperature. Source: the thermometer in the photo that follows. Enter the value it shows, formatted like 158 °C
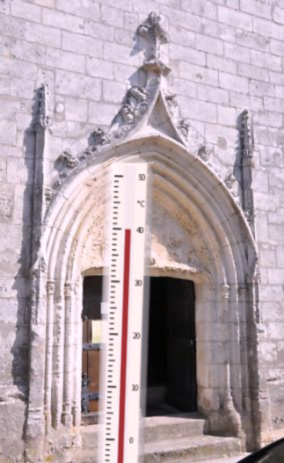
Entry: 40 °C
